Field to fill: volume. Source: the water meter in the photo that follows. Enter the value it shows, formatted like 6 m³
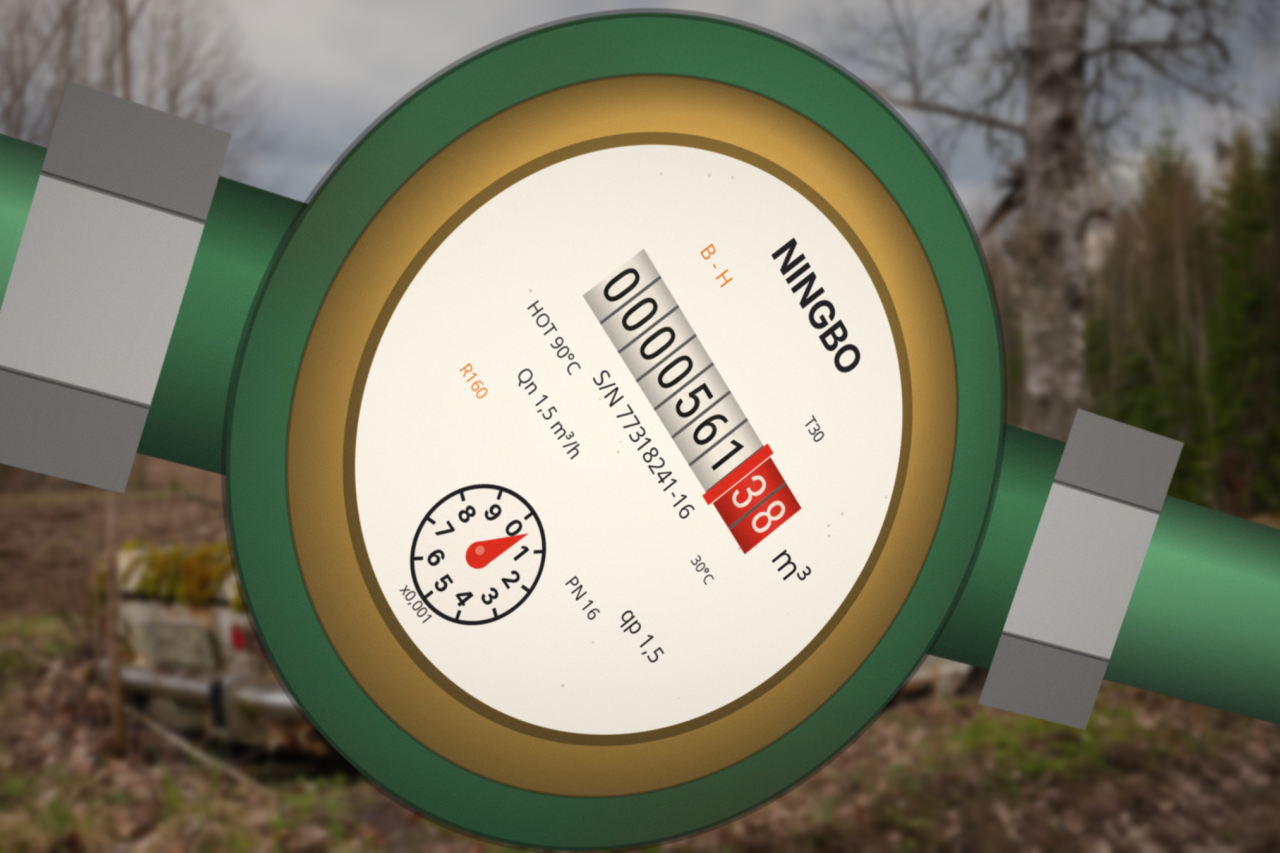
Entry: 561.380 m³
